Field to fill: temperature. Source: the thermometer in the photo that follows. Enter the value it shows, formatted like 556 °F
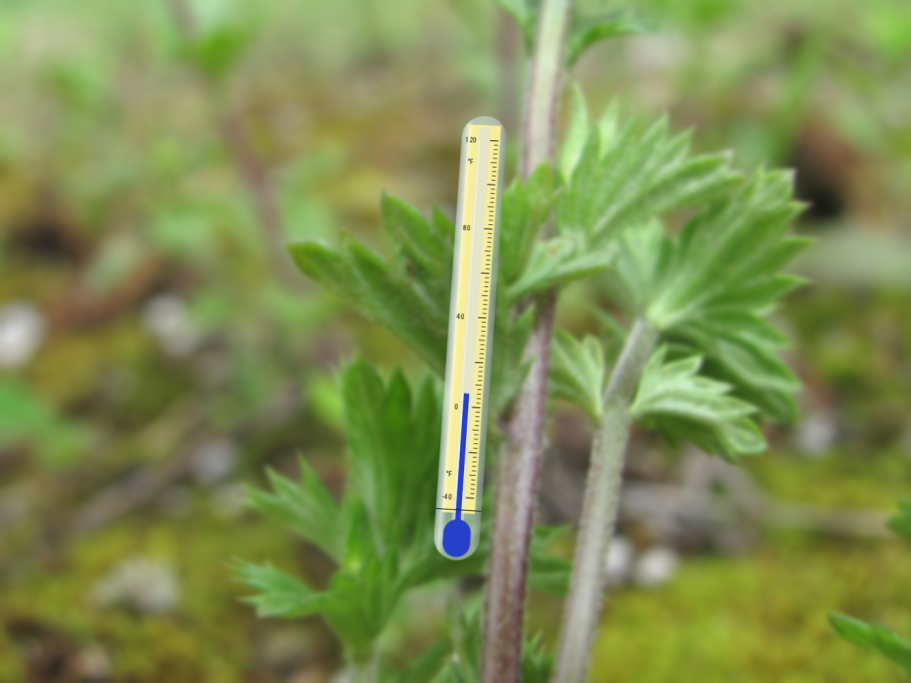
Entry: 6 °F
